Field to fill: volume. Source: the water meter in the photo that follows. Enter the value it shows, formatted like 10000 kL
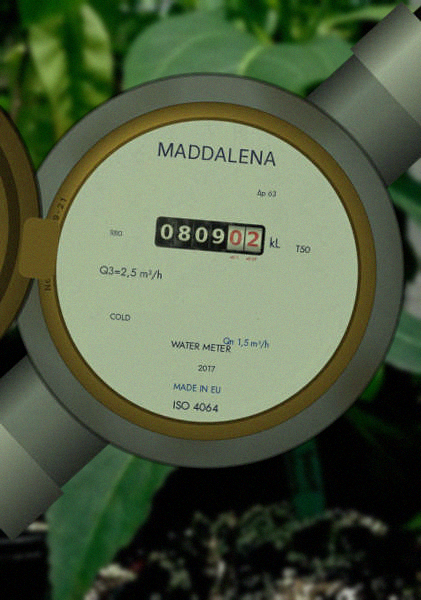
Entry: 809.02 kL
